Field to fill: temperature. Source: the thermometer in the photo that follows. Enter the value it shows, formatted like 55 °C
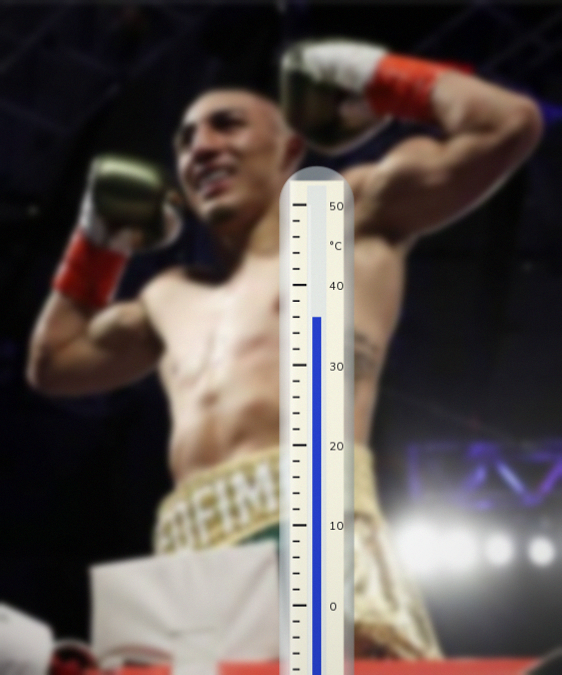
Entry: 36 °C
